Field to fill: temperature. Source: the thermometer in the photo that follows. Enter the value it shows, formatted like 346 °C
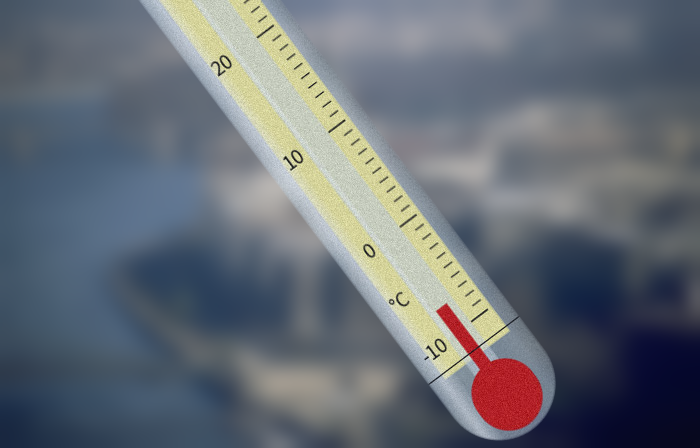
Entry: -7.5 °C
